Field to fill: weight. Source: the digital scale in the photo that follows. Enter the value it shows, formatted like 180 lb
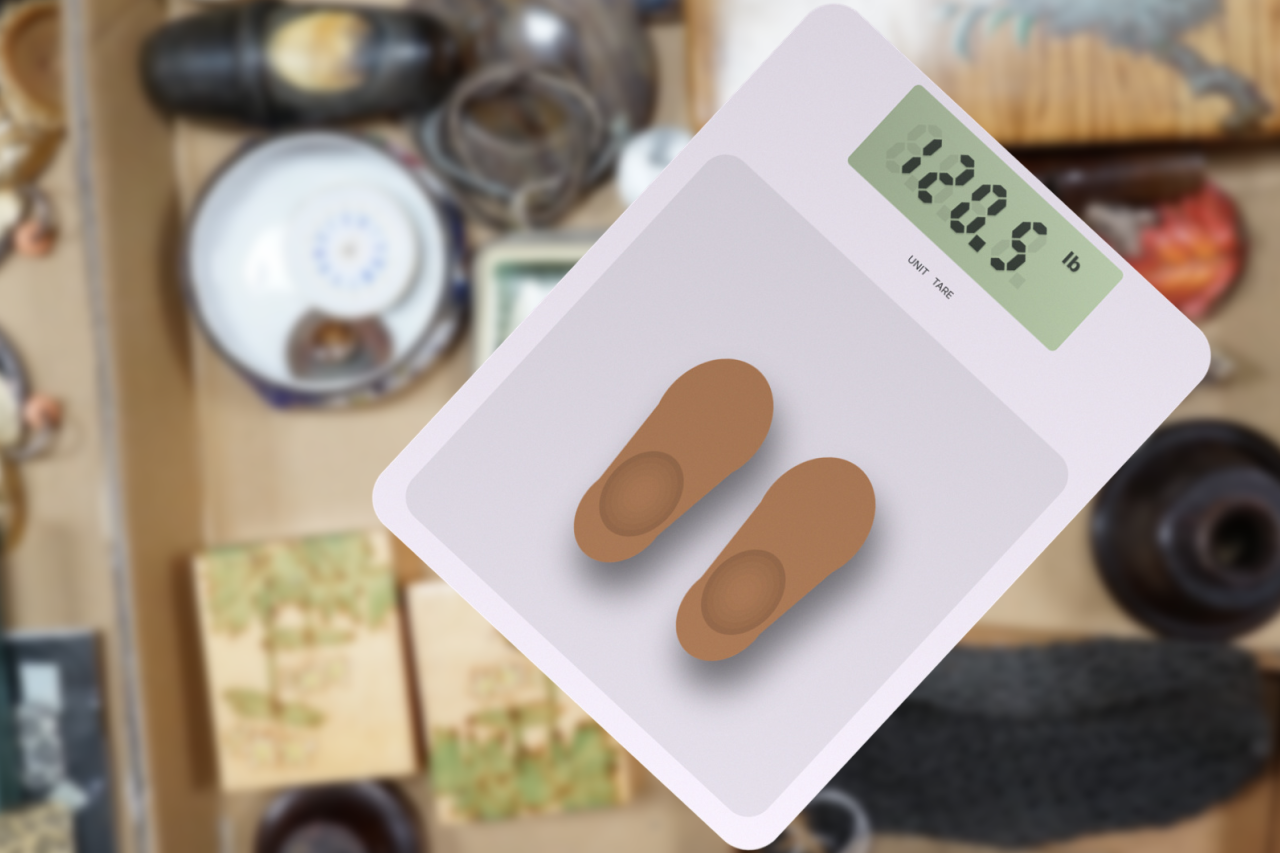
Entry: 120.5 lb
